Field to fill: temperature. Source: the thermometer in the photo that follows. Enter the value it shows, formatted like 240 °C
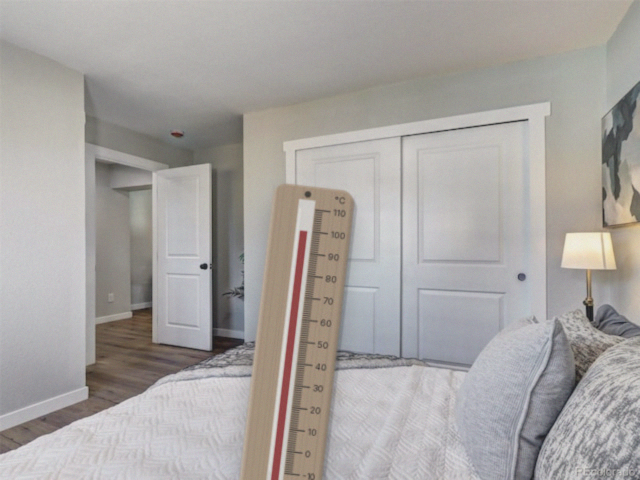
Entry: 100 °C
